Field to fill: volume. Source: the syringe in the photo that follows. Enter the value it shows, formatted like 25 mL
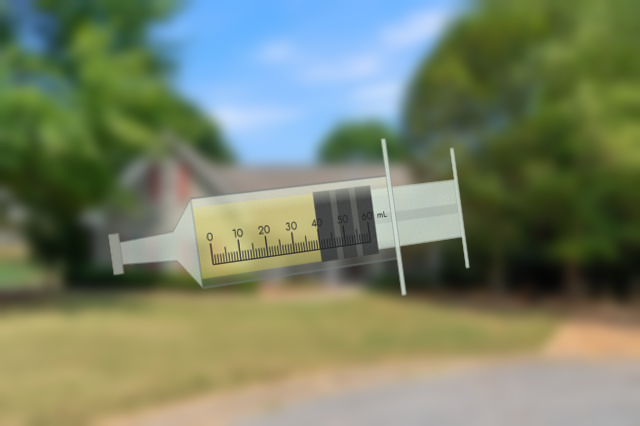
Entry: 40 mL
